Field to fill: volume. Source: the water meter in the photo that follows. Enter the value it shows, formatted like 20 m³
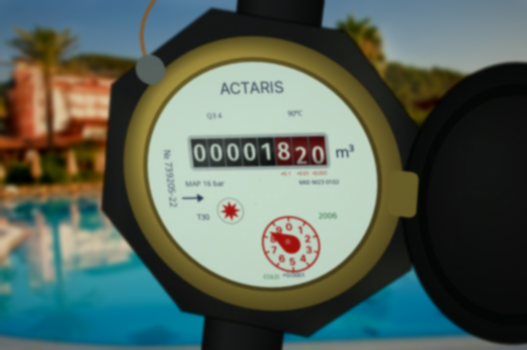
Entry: 1.8198 m³
